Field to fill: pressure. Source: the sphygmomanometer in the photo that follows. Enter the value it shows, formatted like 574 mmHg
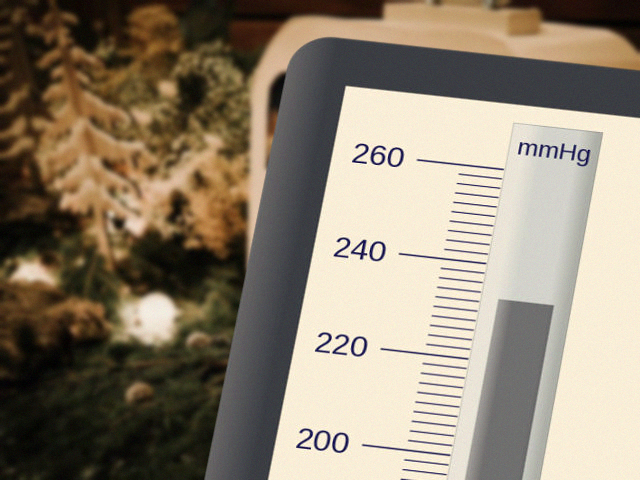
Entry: 233 mmHg
